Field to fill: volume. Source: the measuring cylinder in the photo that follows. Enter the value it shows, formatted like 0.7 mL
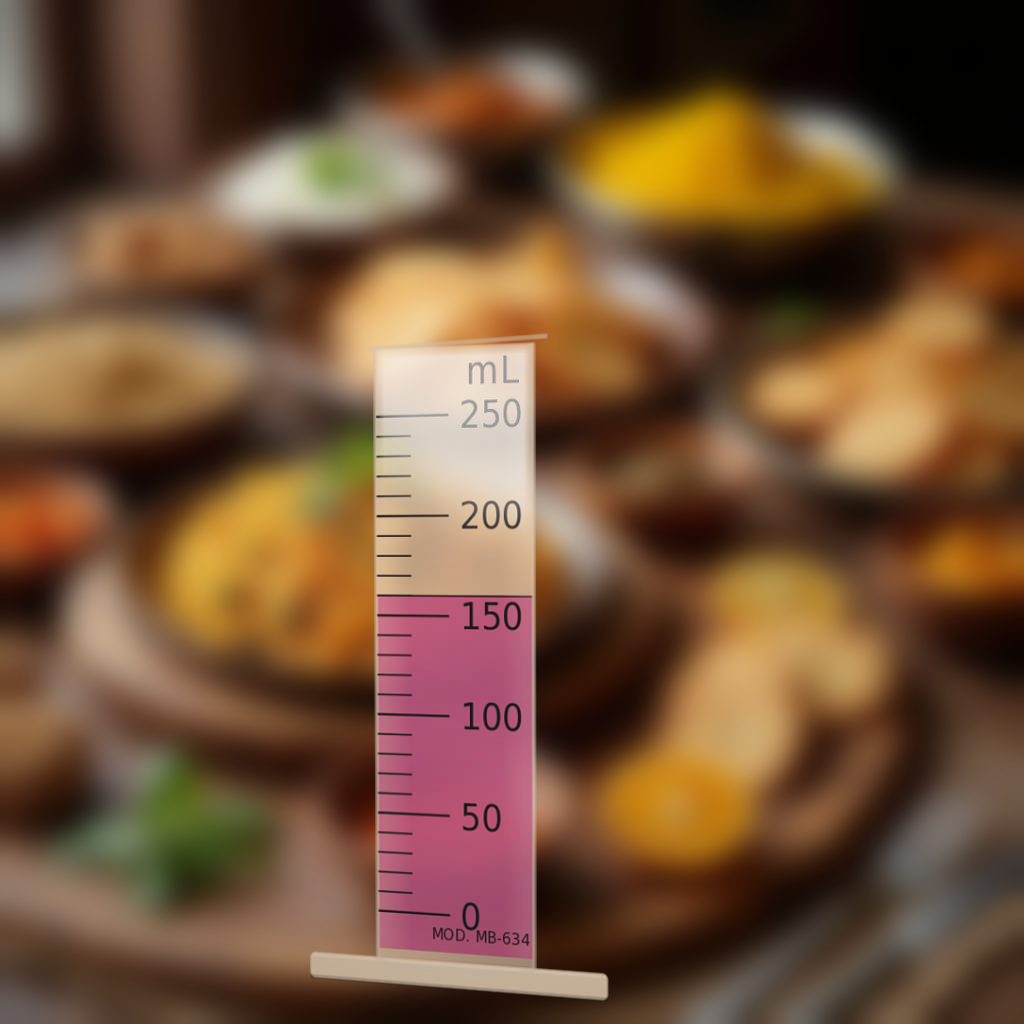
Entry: 160 mL
